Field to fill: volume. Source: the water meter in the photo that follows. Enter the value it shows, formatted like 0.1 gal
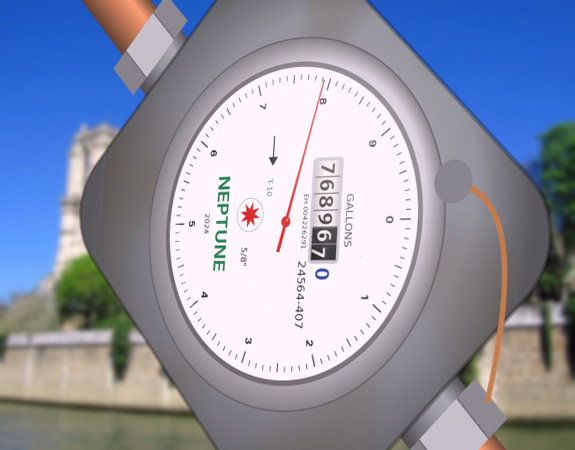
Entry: 7689667.9 gal
